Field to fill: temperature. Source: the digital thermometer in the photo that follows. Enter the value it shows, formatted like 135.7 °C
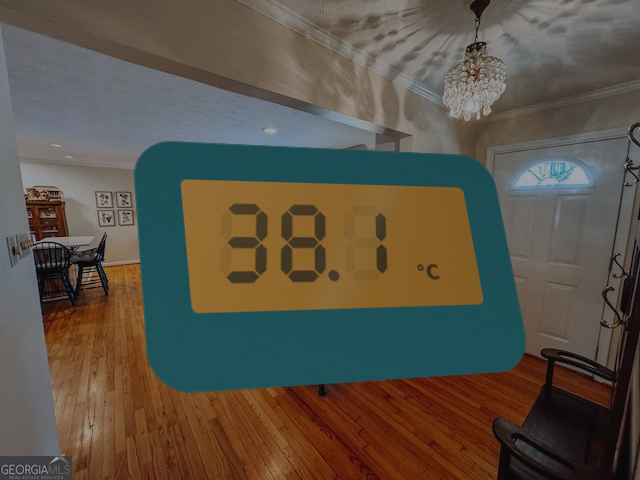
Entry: 38.1 °C
